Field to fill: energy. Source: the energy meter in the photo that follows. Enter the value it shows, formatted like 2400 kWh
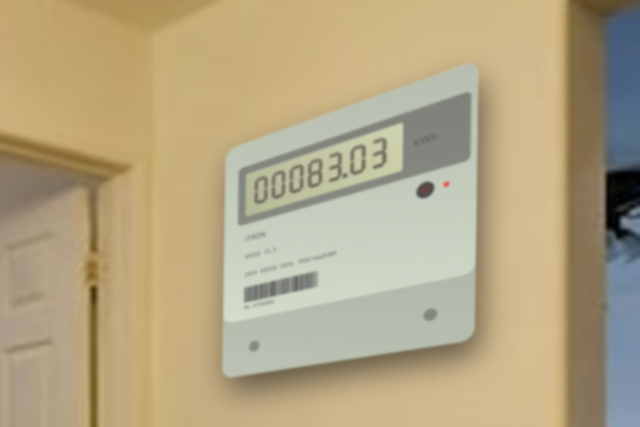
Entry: 83.03 kWh
